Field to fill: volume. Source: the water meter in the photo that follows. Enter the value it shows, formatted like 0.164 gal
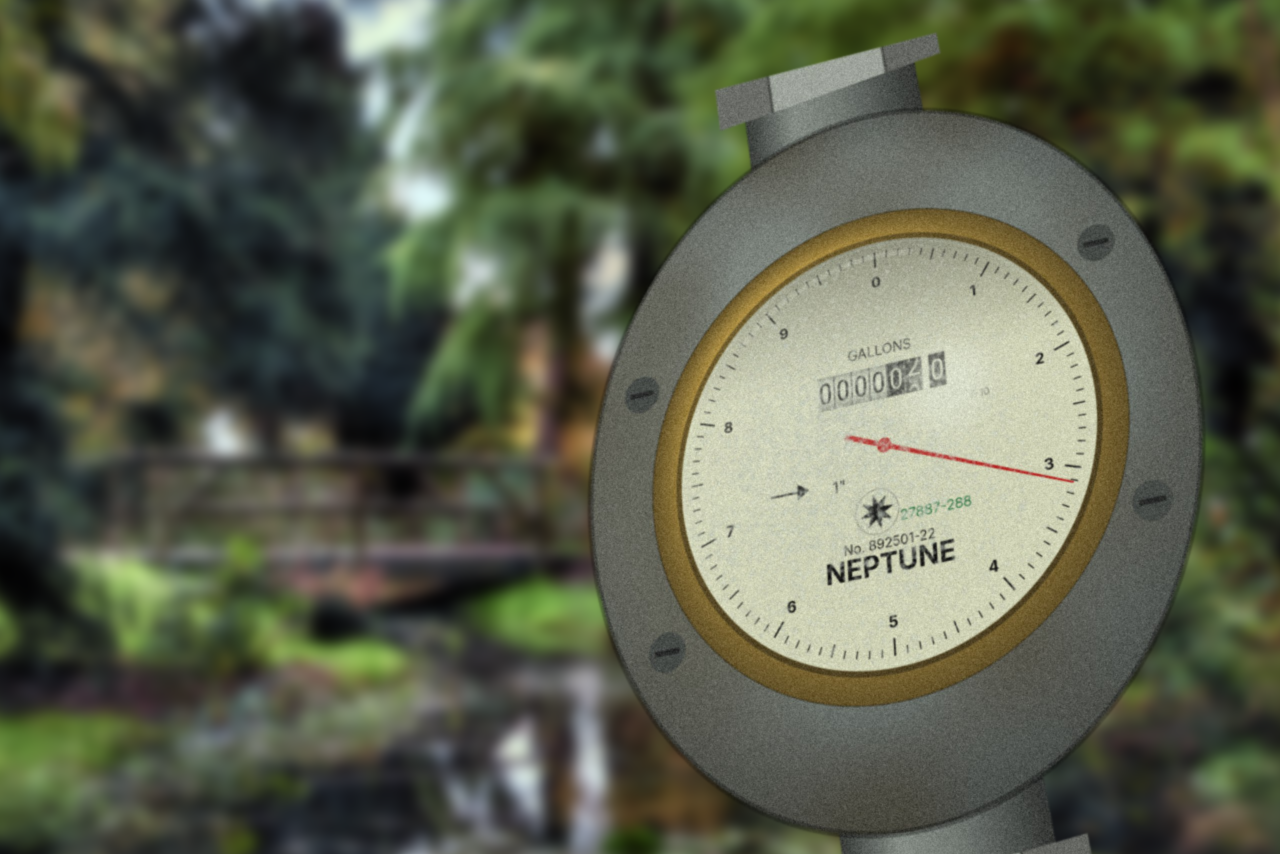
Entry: 23.1 gal
